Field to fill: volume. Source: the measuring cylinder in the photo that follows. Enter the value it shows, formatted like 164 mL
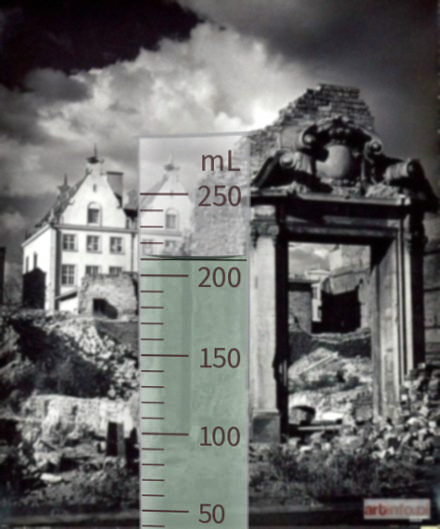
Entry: 210 mL
